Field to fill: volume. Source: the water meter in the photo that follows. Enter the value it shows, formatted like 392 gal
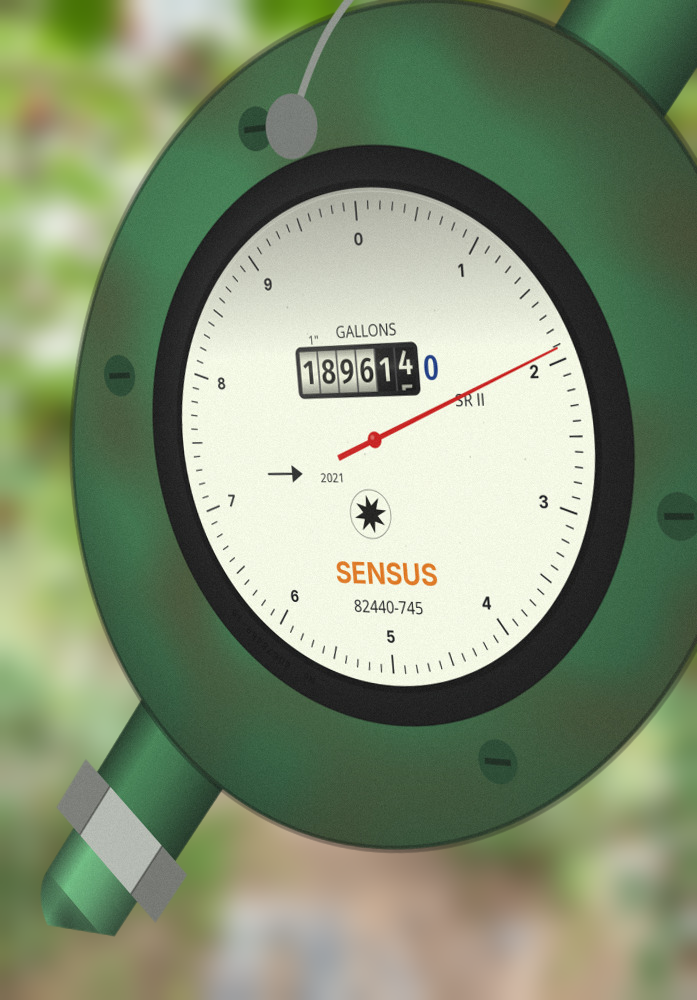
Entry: 1896141.9 gal
